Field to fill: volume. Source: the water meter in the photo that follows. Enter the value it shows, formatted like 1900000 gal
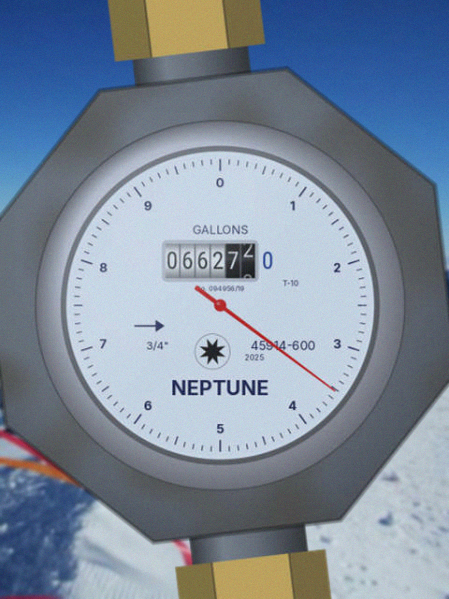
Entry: 662723.5 gal
